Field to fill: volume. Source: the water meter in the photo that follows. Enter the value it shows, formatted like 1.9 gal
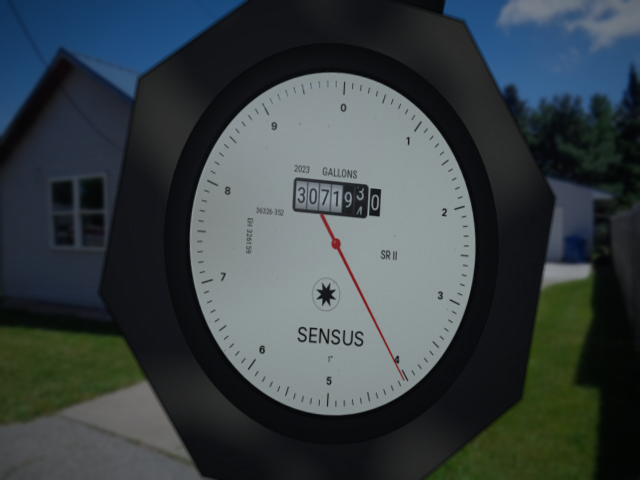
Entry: 3071934.0 gal
